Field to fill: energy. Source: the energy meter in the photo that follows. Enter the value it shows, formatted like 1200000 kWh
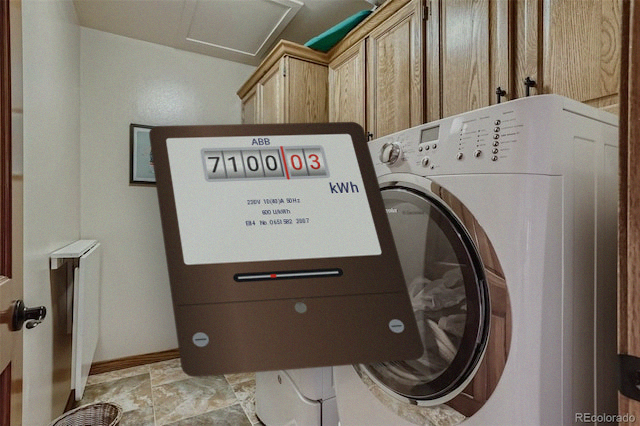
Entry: 7100.03 kWh
